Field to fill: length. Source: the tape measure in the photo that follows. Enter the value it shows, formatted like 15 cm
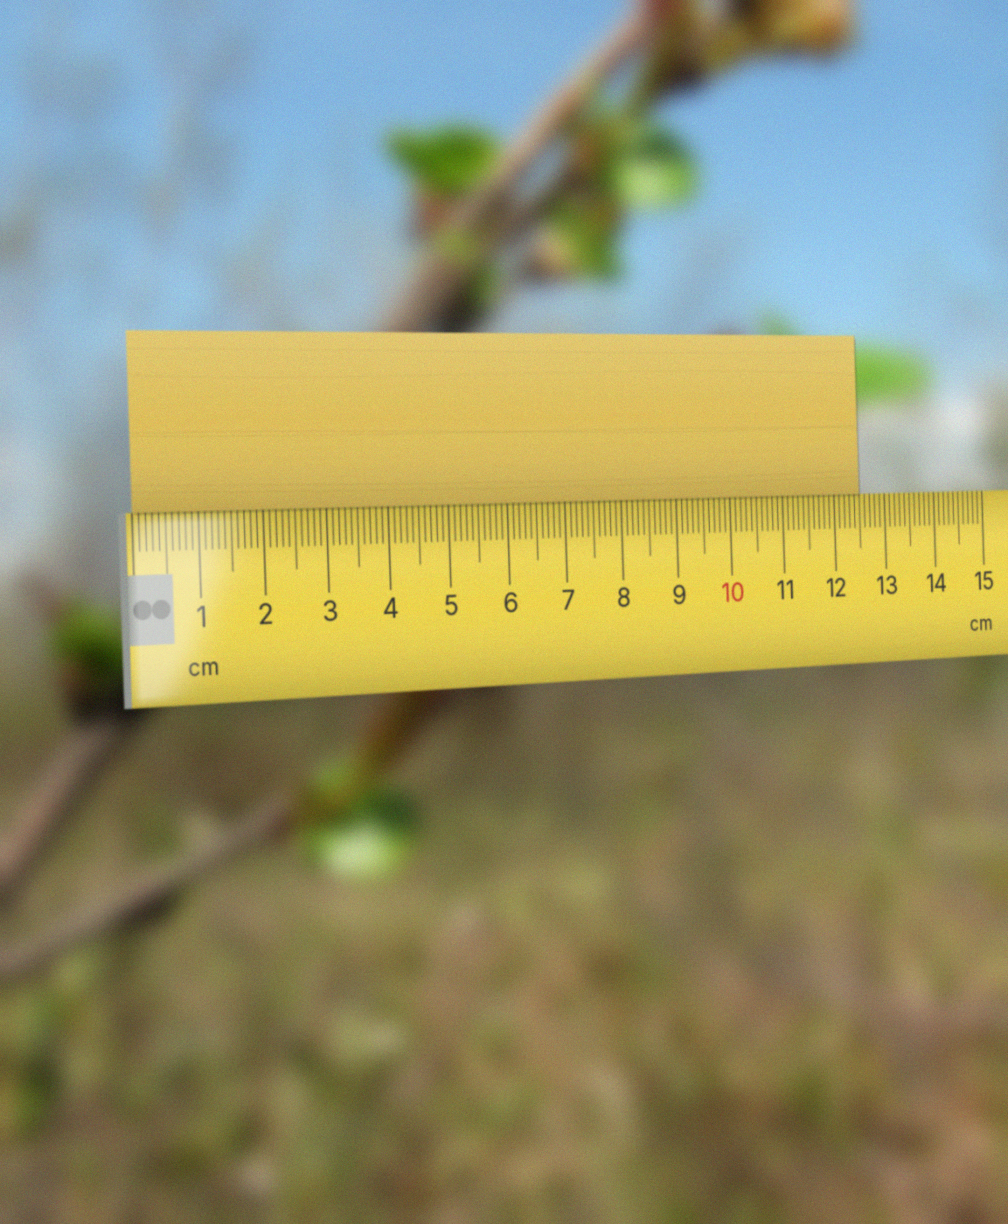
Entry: 12.5 cm
